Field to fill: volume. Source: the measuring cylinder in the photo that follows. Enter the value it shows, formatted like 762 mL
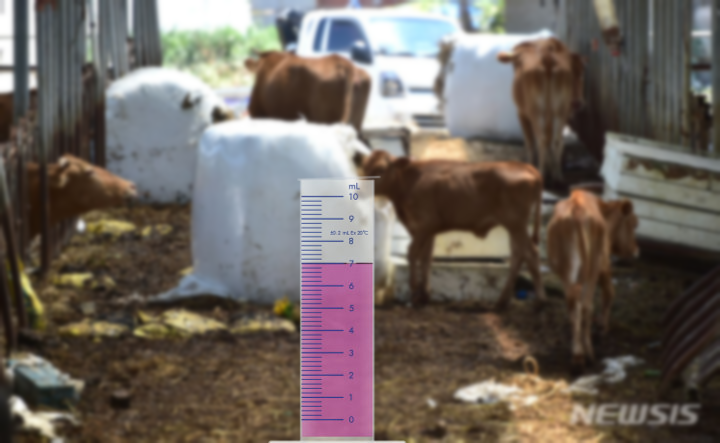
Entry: 7 mL
